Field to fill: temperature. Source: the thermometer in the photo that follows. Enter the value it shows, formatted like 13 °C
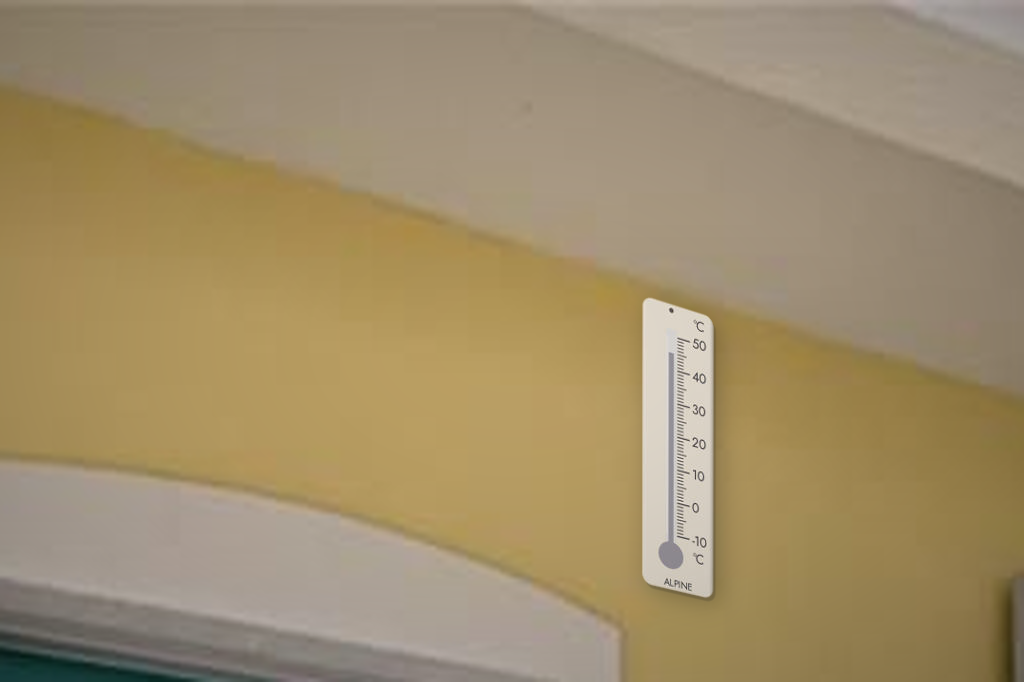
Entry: 45 °C
